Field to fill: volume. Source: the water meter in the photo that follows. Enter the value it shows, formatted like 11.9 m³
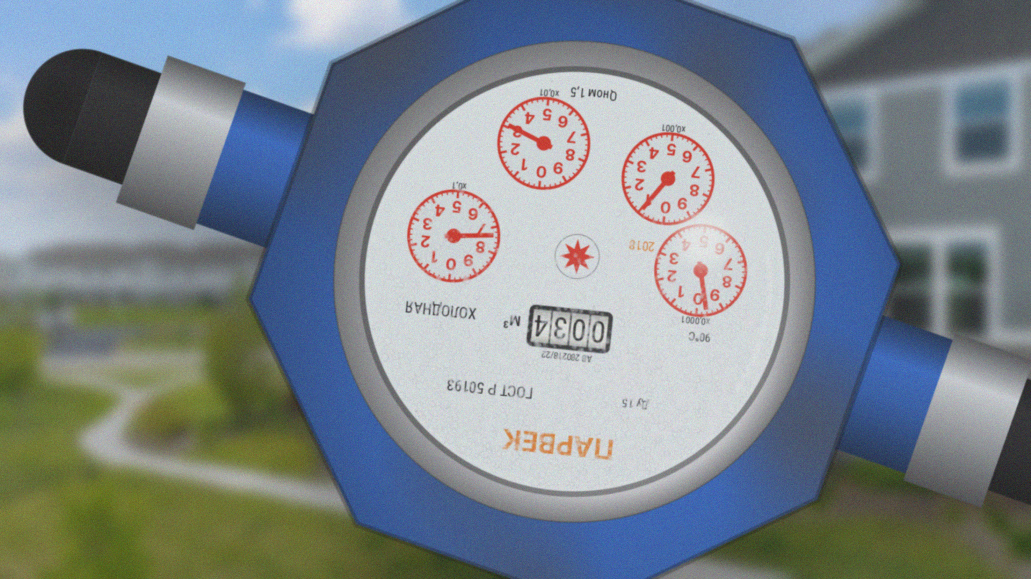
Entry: 34.7309 m³
